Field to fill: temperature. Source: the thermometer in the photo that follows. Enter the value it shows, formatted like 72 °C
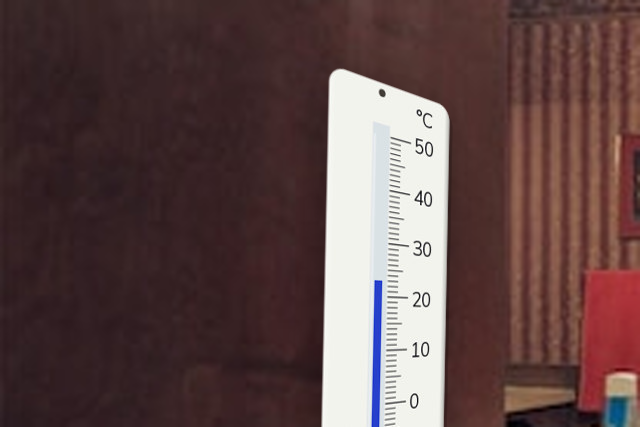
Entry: 23 °C
